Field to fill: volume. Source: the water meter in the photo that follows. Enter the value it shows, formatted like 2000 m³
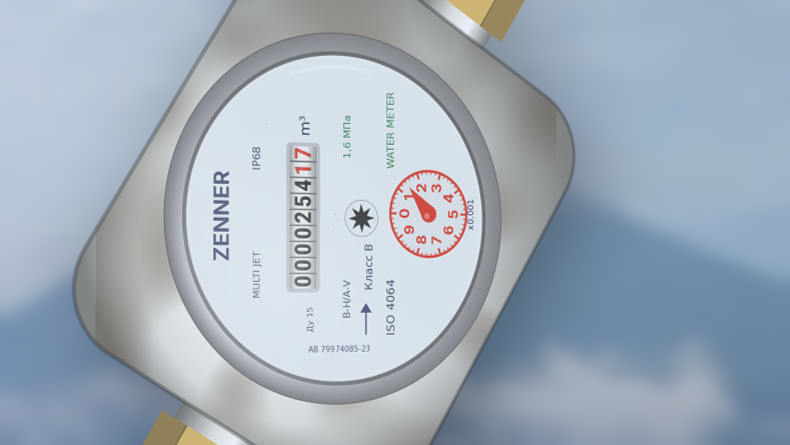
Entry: 254.171 m³
